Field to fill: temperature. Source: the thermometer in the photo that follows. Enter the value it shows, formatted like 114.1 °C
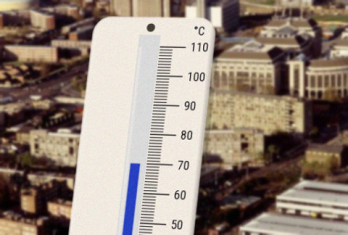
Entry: 70 °C
